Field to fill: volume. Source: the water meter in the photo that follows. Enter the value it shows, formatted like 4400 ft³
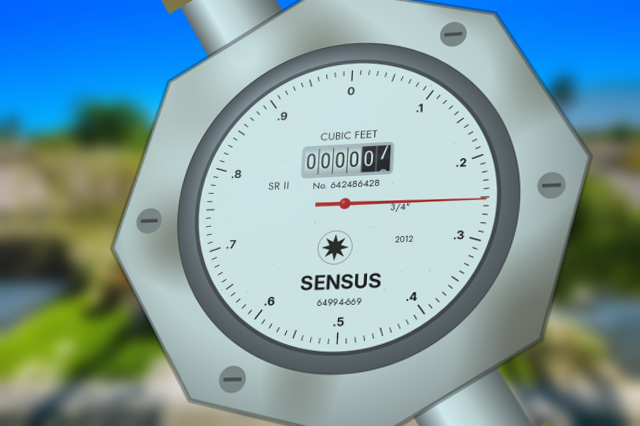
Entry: 7.25 ft³
